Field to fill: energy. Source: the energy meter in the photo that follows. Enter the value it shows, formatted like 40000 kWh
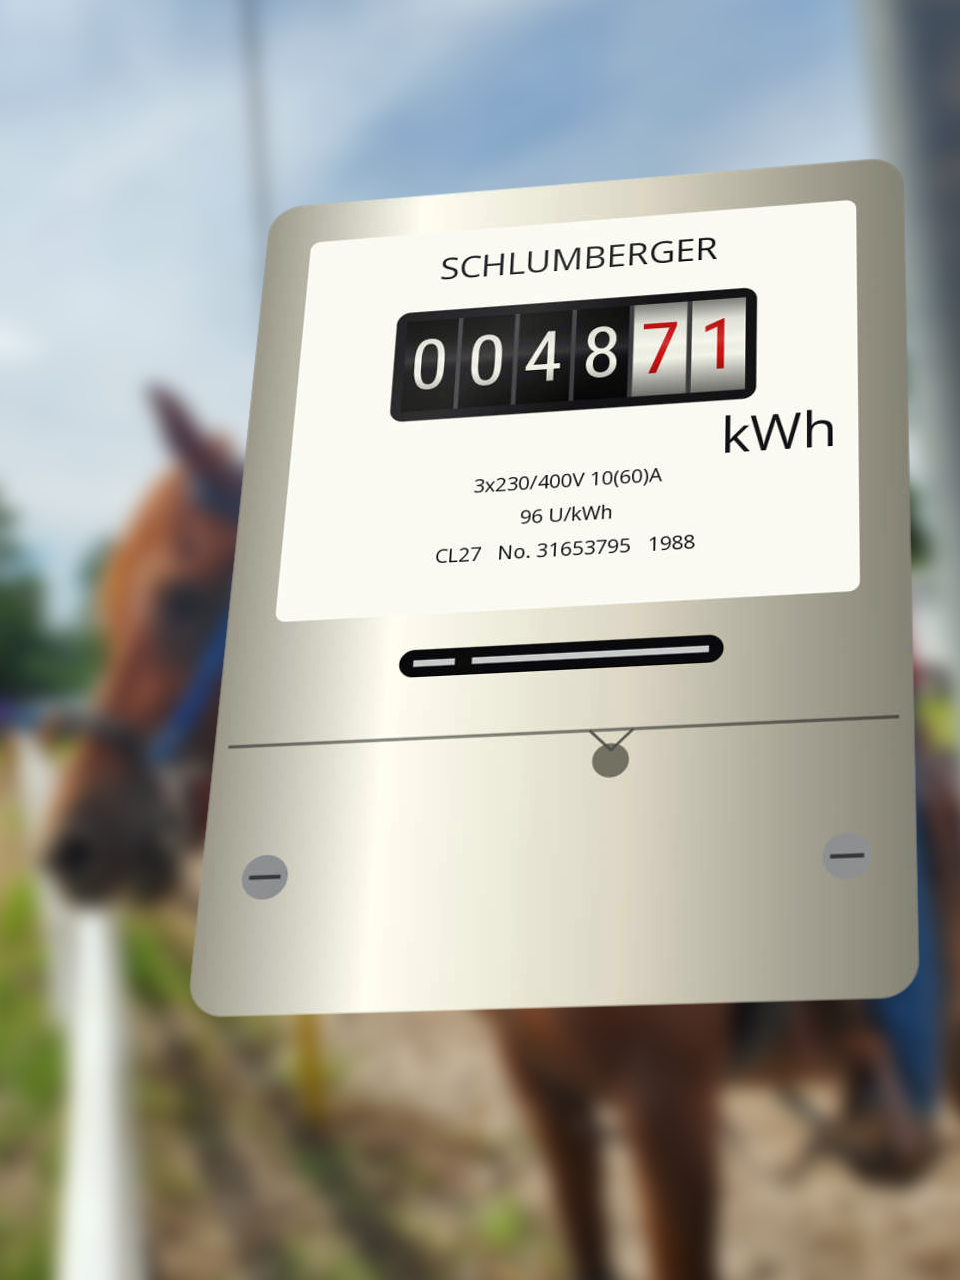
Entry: 48.71 kWh
